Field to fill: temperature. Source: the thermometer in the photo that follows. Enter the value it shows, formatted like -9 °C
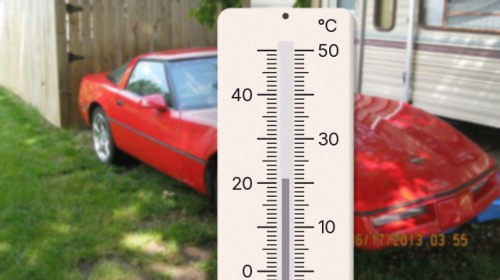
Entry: 21 °C
